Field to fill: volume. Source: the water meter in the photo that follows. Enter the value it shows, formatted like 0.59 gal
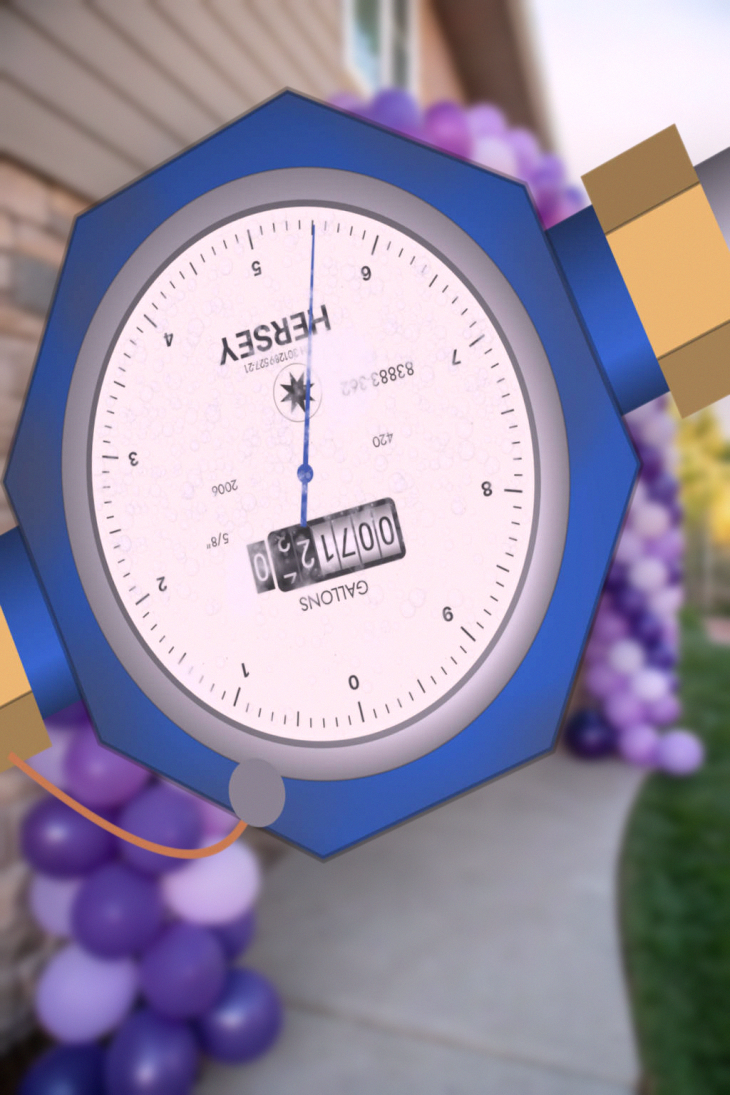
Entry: 71225.5 gal
